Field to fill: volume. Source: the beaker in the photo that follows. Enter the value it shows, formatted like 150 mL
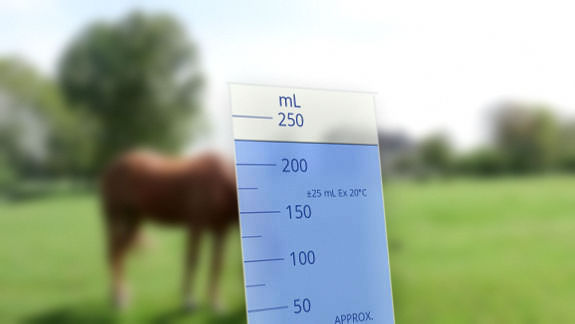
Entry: 225 mL
